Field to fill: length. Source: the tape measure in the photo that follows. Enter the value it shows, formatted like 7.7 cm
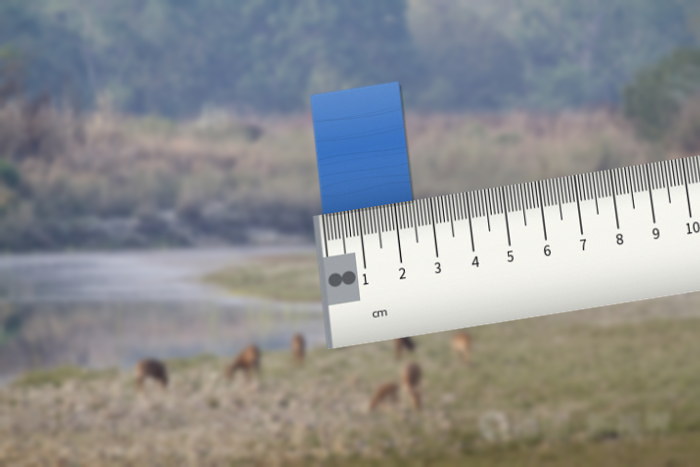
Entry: 2.5 cm
